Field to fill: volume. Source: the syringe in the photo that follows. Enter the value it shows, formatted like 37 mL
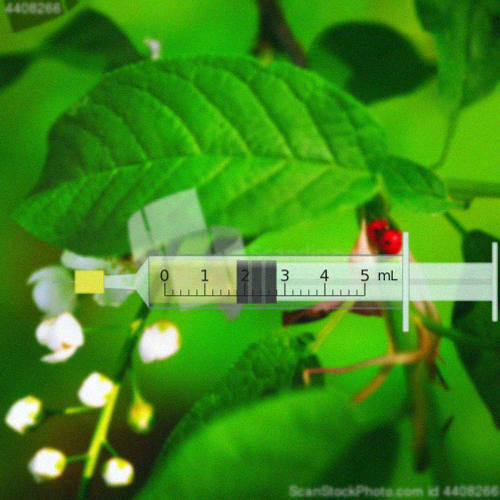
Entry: 1.8 mL
